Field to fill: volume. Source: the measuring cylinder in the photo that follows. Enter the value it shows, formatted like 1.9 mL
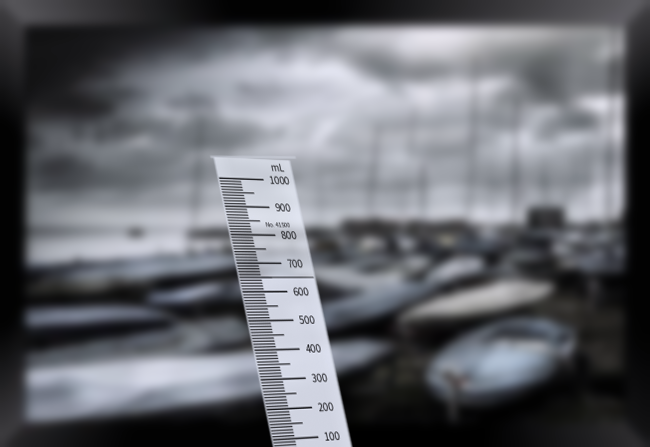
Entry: 650 mL
